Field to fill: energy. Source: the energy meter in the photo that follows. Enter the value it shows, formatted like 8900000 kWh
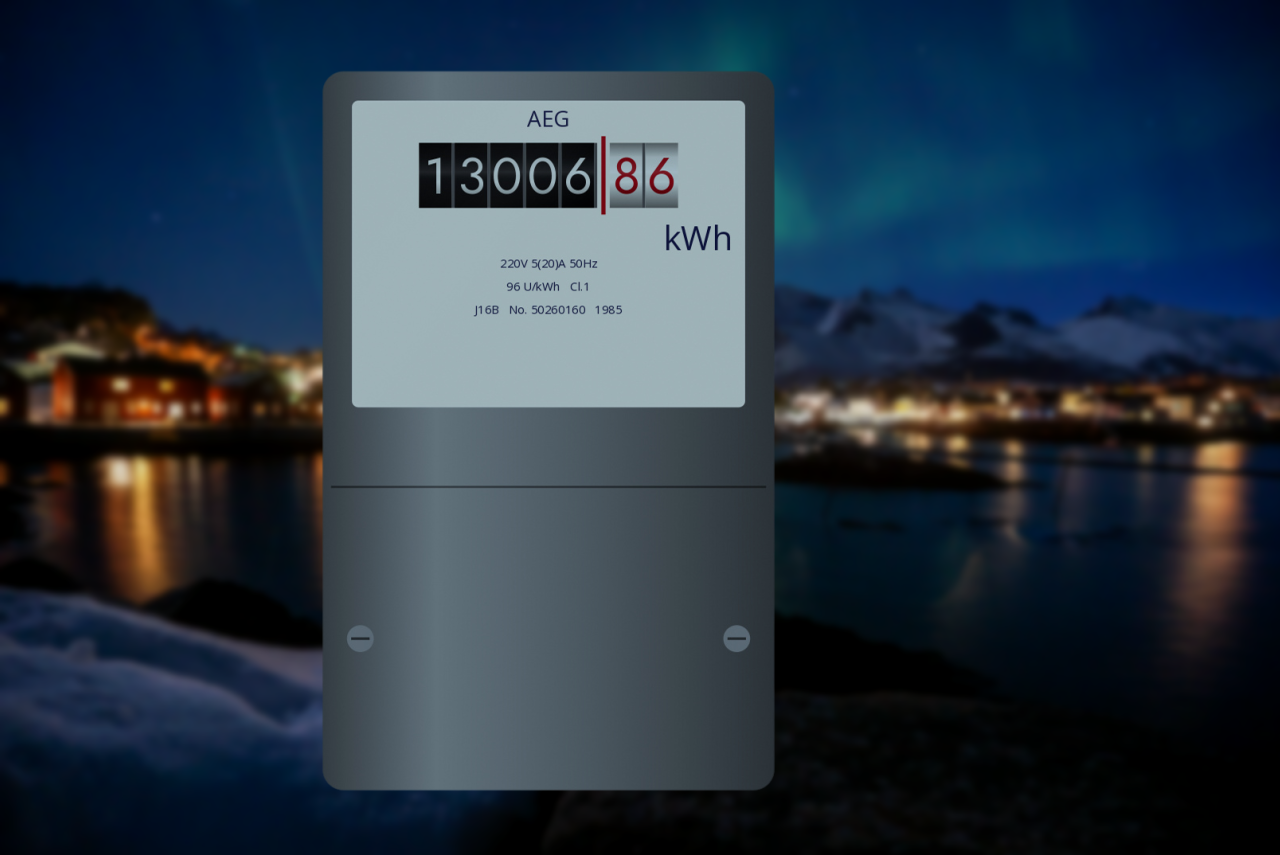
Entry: 13006.86 kWh
